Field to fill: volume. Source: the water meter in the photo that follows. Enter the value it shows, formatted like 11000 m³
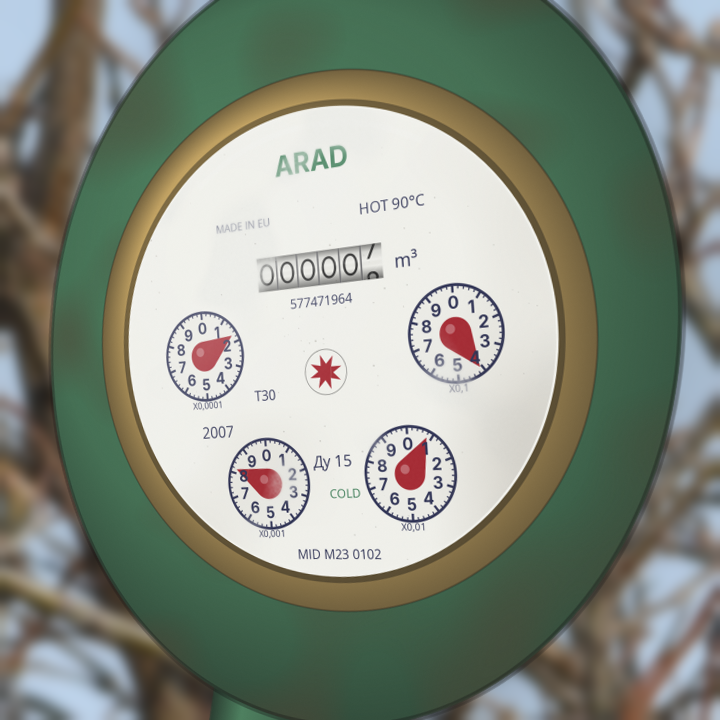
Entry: 7.4081 m³
